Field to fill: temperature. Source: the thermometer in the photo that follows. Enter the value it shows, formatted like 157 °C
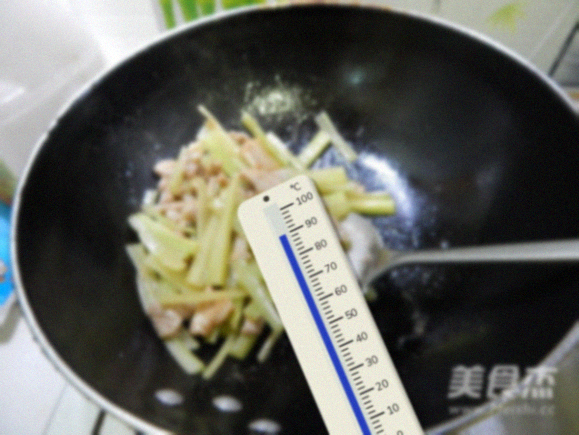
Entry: 90 °C
